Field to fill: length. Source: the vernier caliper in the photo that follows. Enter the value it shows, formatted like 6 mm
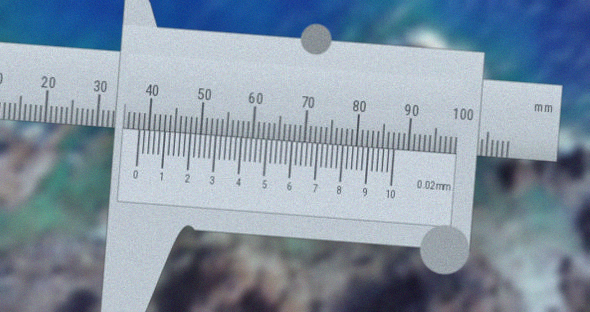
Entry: 38.2 mm
